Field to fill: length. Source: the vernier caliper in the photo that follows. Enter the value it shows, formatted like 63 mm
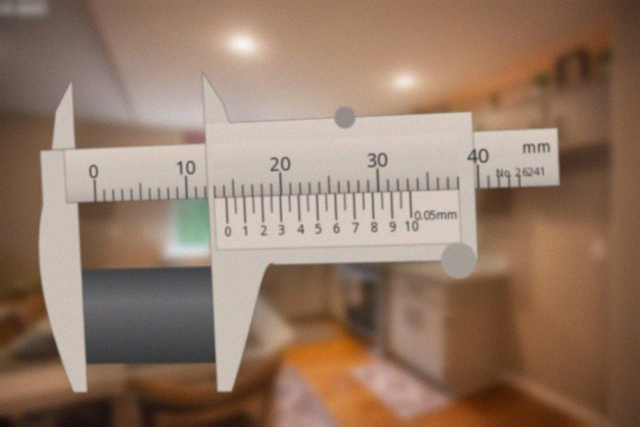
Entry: 14.2 mm
